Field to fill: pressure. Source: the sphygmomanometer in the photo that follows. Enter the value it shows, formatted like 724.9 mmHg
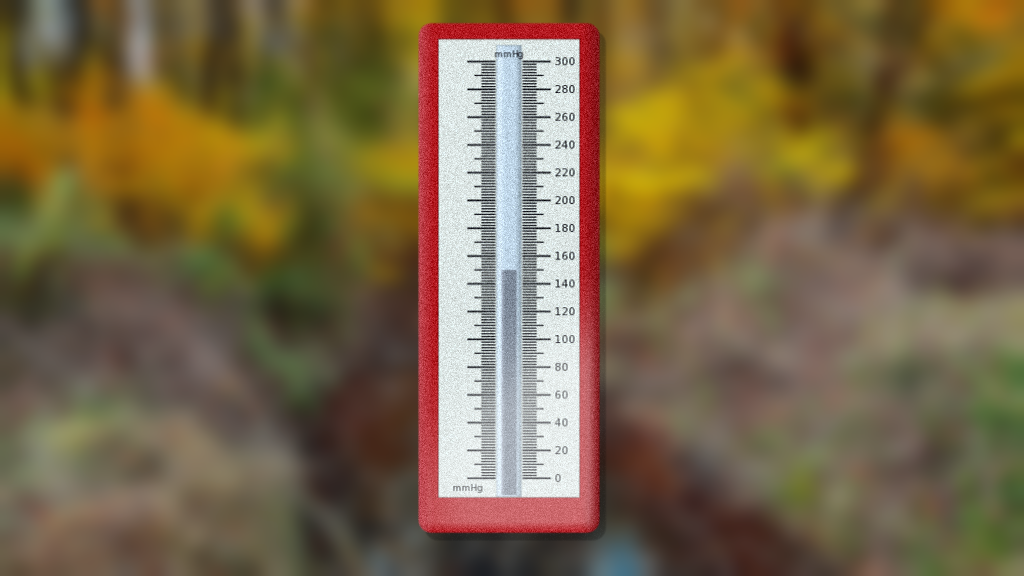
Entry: 150 mmHg
